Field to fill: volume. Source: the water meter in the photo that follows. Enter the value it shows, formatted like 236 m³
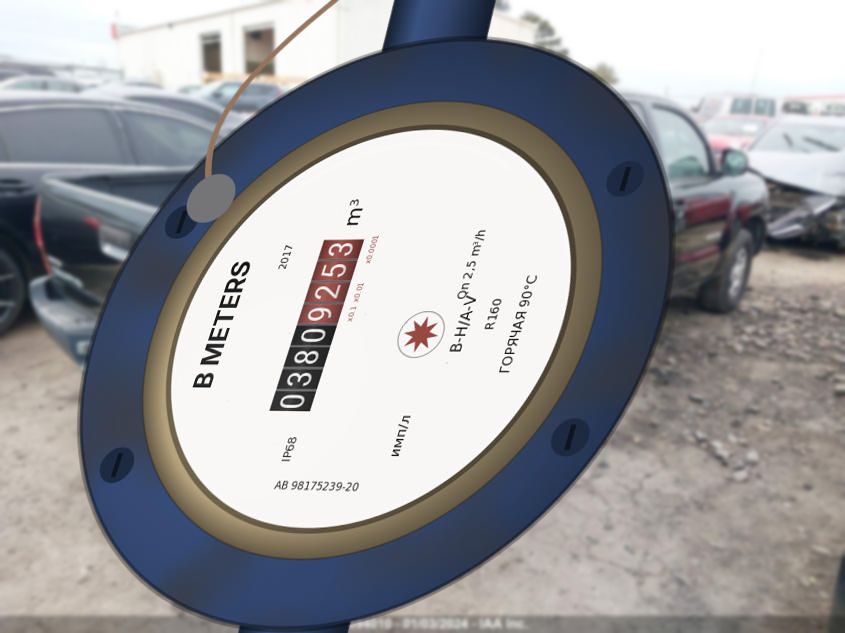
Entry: 380.9253 m³
